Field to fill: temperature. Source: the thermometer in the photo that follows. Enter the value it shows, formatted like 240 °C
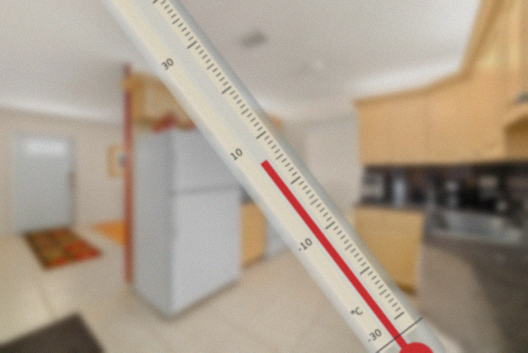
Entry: 6 °C
